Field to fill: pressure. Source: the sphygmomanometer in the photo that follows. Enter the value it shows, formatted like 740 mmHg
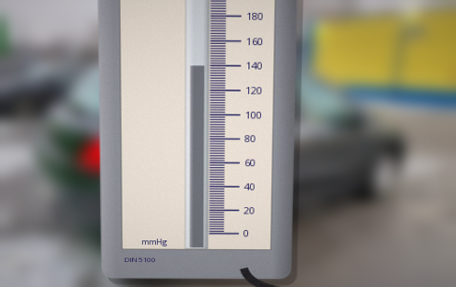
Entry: 140 mmHg
